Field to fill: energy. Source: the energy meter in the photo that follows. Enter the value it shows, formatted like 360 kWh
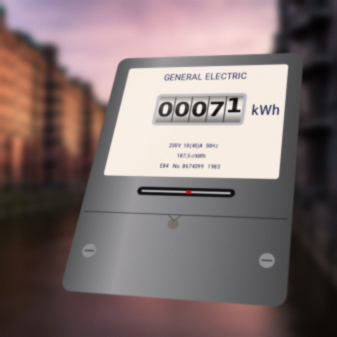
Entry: 71 kWh
